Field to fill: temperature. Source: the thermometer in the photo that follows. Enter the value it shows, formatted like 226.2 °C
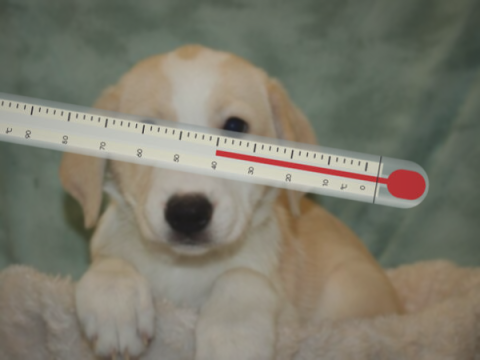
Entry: 40 °C
